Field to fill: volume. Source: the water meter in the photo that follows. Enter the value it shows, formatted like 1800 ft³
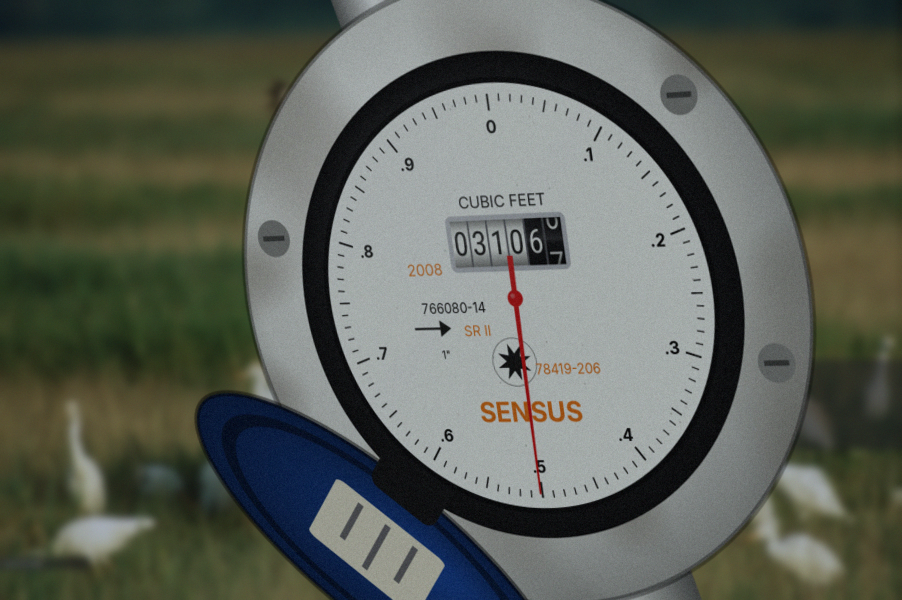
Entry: 31066.50 ft³
